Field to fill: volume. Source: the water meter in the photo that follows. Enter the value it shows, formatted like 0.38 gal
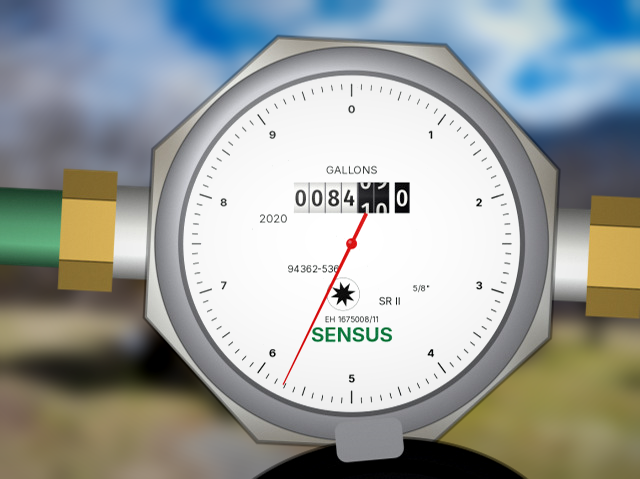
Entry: 84095.7 gal
